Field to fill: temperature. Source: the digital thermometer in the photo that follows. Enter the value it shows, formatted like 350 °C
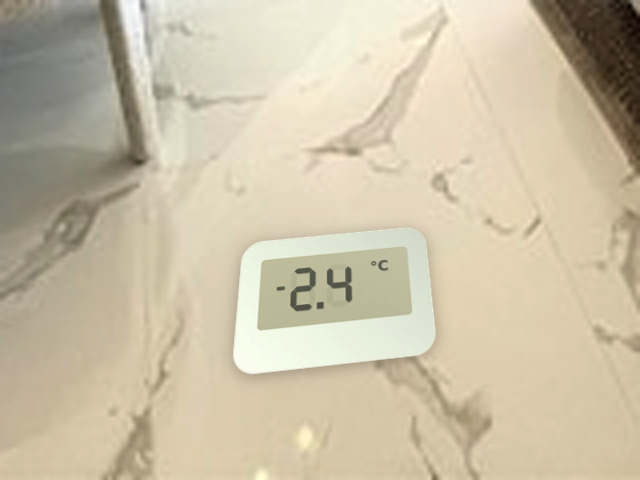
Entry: -2.4 °C
